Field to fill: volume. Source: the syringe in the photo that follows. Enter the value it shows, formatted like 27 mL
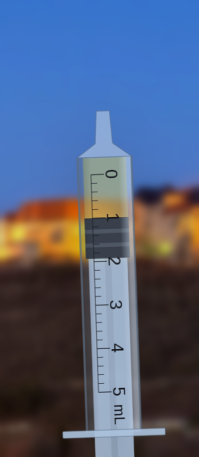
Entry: 1 mL
